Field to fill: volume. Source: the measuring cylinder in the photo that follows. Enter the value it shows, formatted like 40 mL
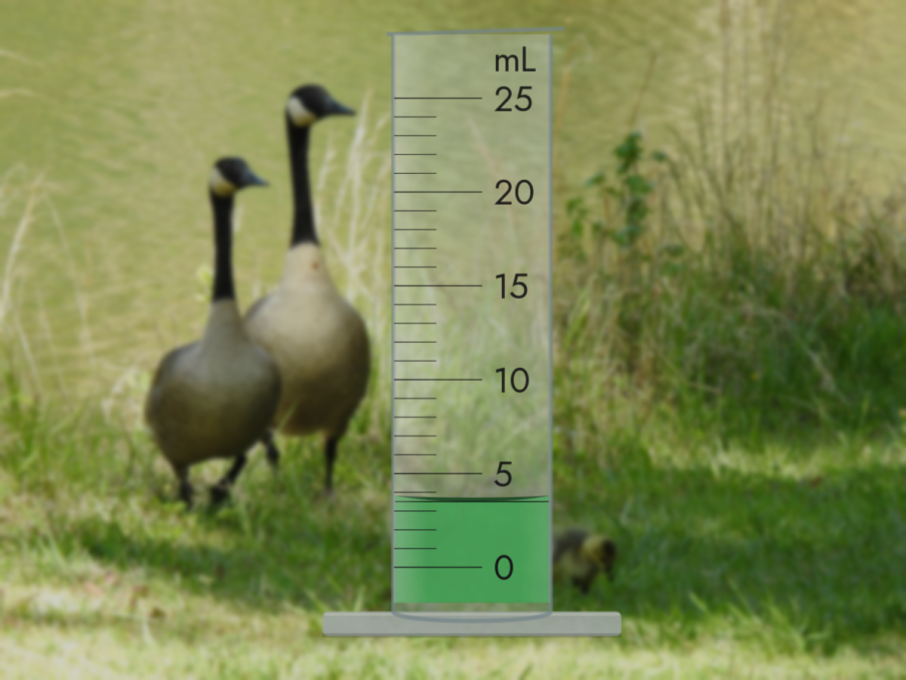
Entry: 3.5 mL
